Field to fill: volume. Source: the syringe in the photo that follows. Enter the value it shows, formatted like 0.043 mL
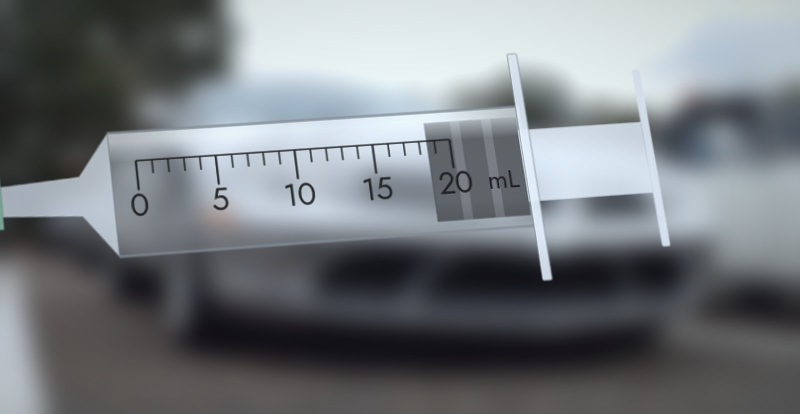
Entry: 18.5 mL
